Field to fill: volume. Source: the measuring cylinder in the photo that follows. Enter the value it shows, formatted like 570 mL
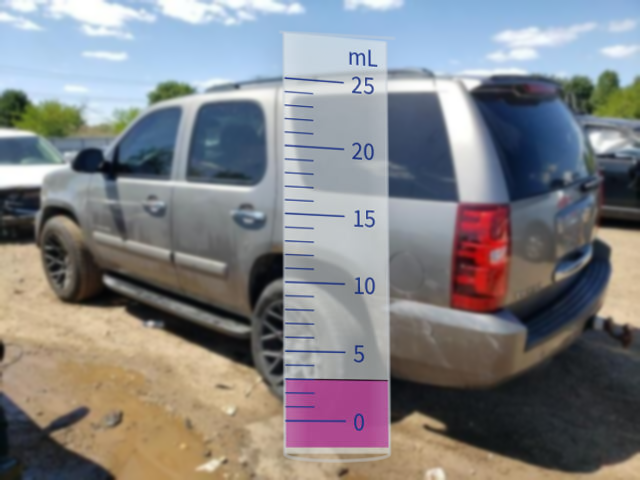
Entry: 3 mL
